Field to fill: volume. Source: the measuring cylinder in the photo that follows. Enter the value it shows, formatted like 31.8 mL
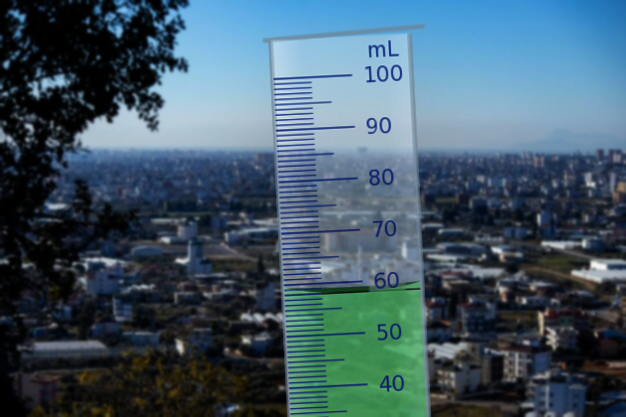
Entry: 58 mL
